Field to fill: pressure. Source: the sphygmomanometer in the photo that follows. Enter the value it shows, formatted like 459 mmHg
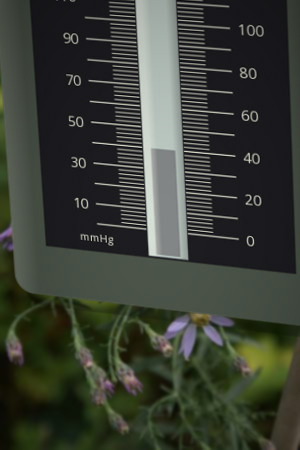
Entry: 40 mmHg
